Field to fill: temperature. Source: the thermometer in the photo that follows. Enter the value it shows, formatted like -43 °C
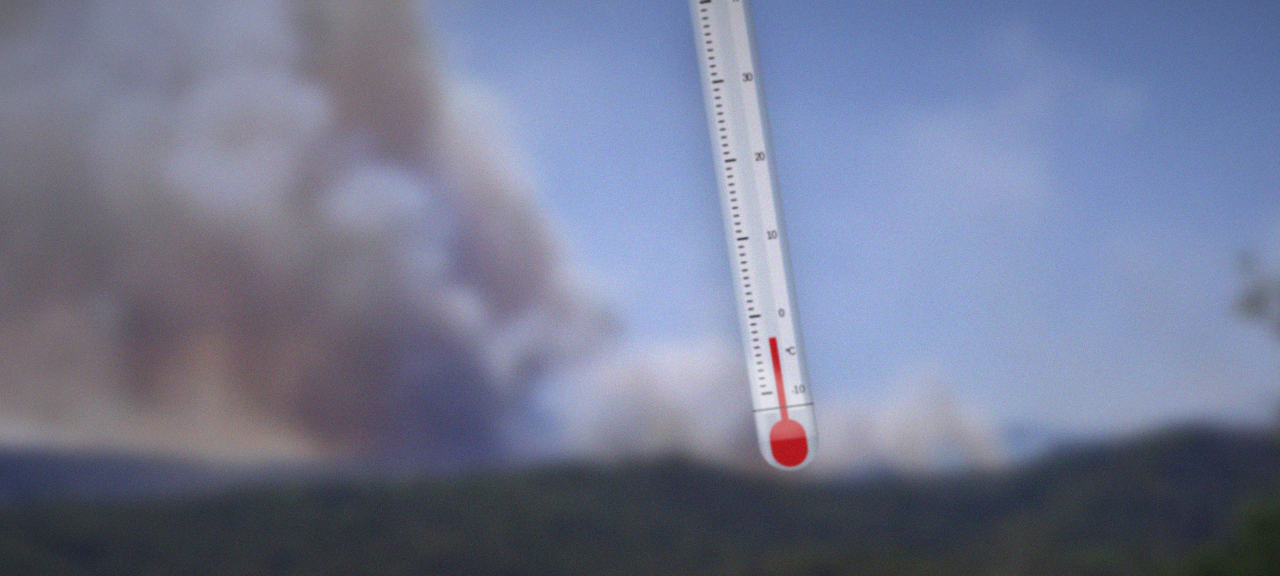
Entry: -3 °C
